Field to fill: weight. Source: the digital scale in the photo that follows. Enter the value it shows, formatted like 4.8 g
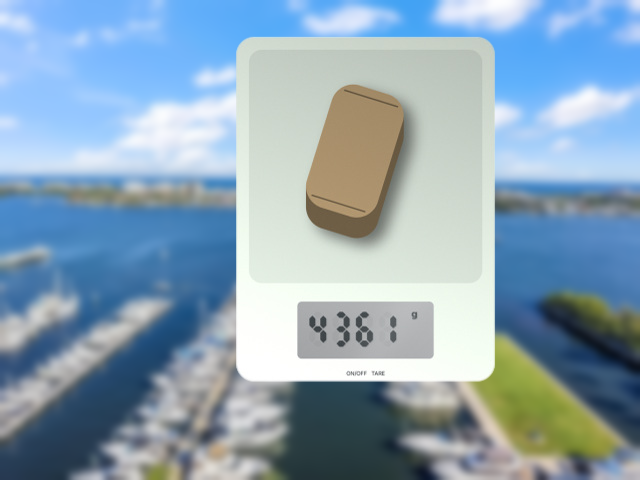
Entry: 4361 g
